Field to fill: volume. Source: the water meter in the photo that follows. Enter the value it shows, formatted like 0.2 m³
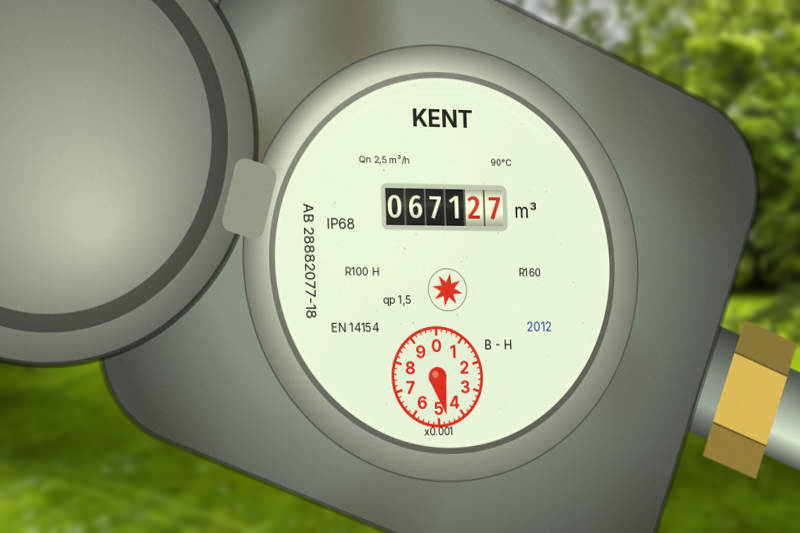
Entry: 671.274 m³
